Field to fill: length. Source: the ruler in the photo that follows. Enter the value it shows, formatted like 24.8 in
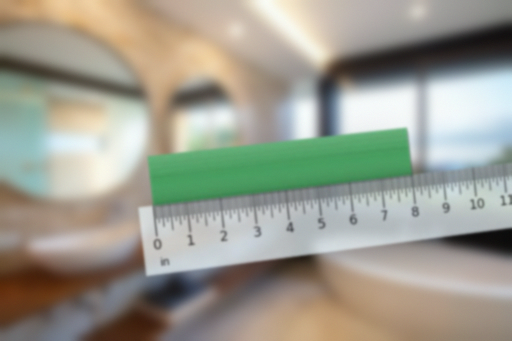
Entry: 8 in
